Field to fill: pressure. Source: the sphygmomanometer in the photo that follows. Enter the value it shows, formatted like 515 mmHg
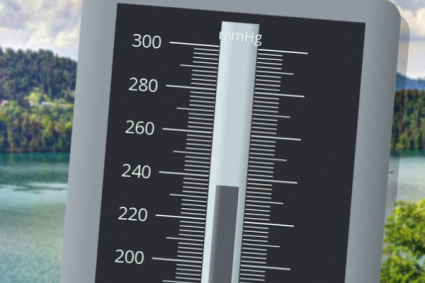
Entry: 236 mmHg
